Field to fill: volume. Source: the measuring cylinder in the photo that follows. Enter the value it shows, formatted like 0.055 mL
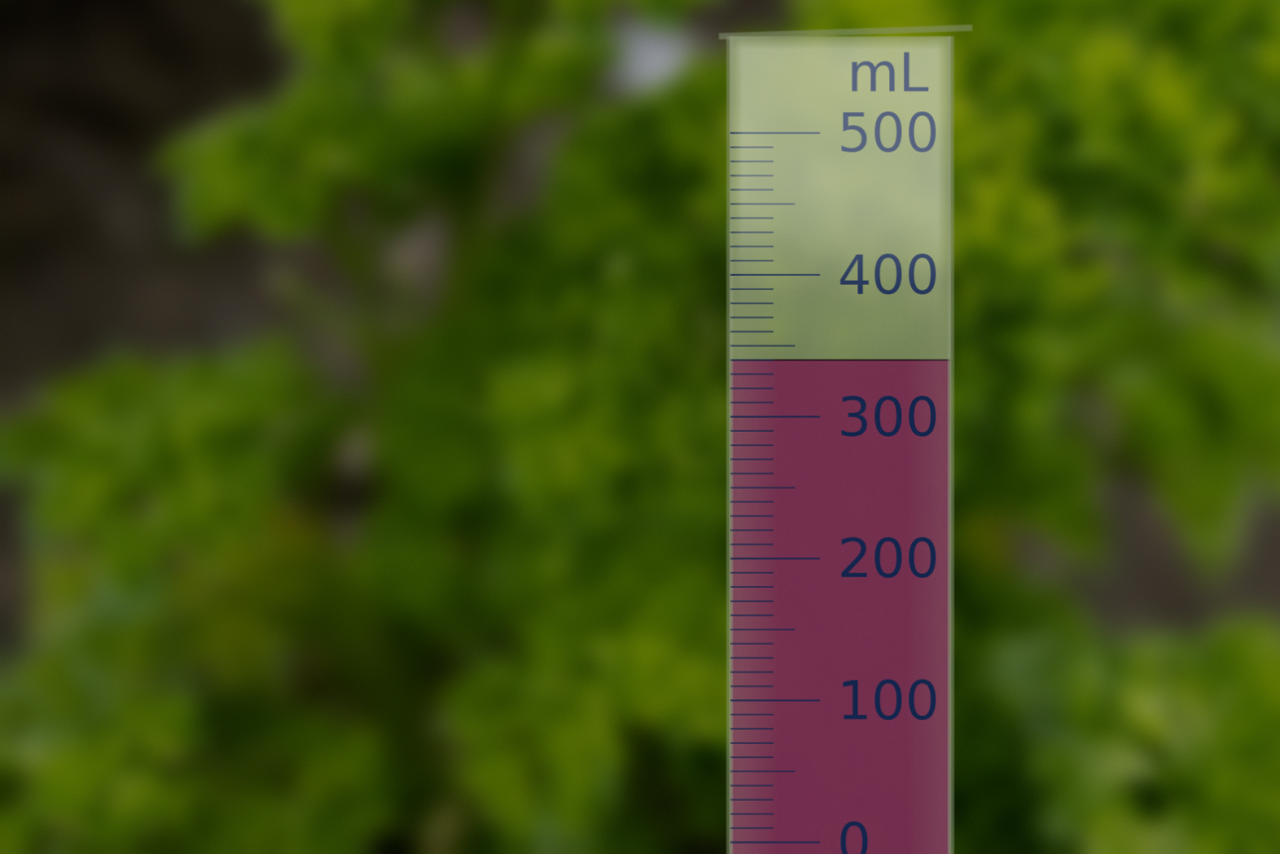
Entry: 340 mL
